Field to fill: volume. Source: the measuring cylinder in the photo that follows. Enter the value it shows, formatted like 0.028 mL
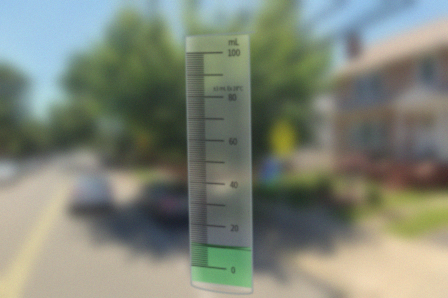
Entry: 10 mL
